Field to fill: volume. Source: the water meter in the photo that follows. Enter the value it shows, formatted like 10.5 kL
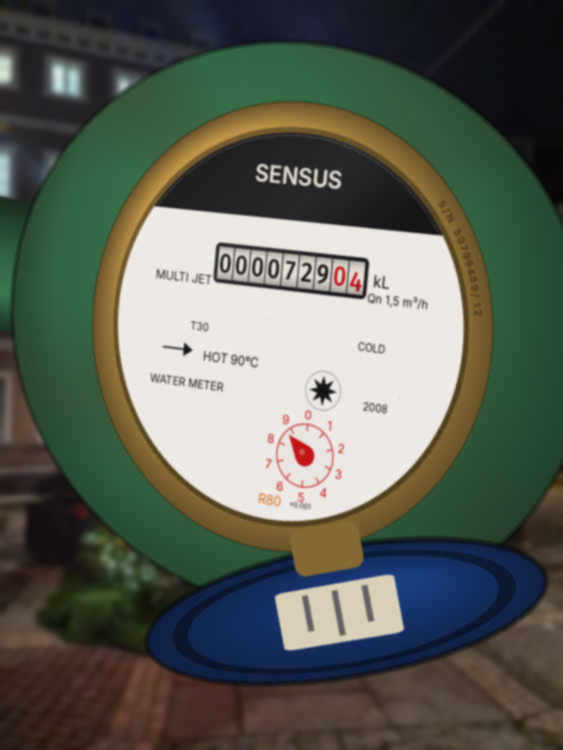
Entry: 729.038 kL
